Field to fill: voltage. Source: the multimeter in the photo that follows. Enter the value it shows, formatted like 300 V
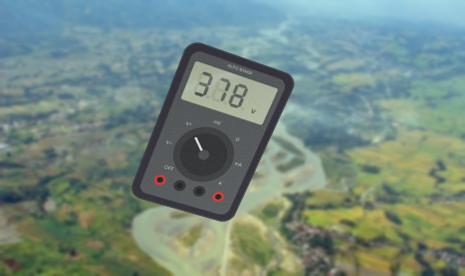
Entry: 378 V
